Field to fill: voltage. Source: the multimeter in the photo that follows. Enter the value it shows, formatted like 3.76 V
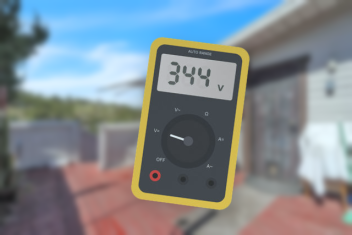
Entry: 344 V
